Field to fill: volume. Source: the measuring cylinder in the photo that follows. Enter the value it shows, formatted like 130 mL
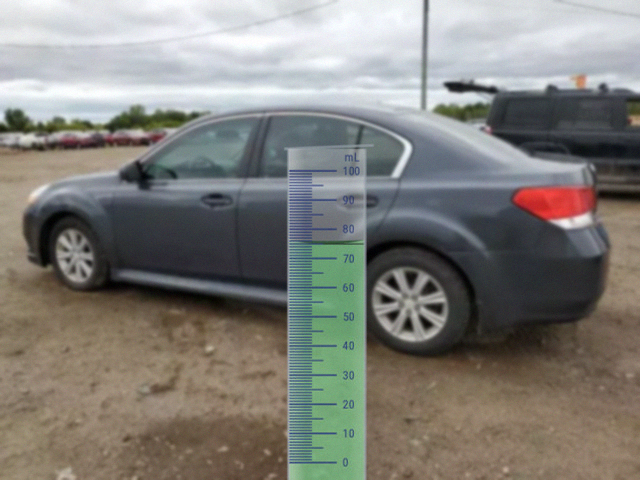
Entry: 75 mL
